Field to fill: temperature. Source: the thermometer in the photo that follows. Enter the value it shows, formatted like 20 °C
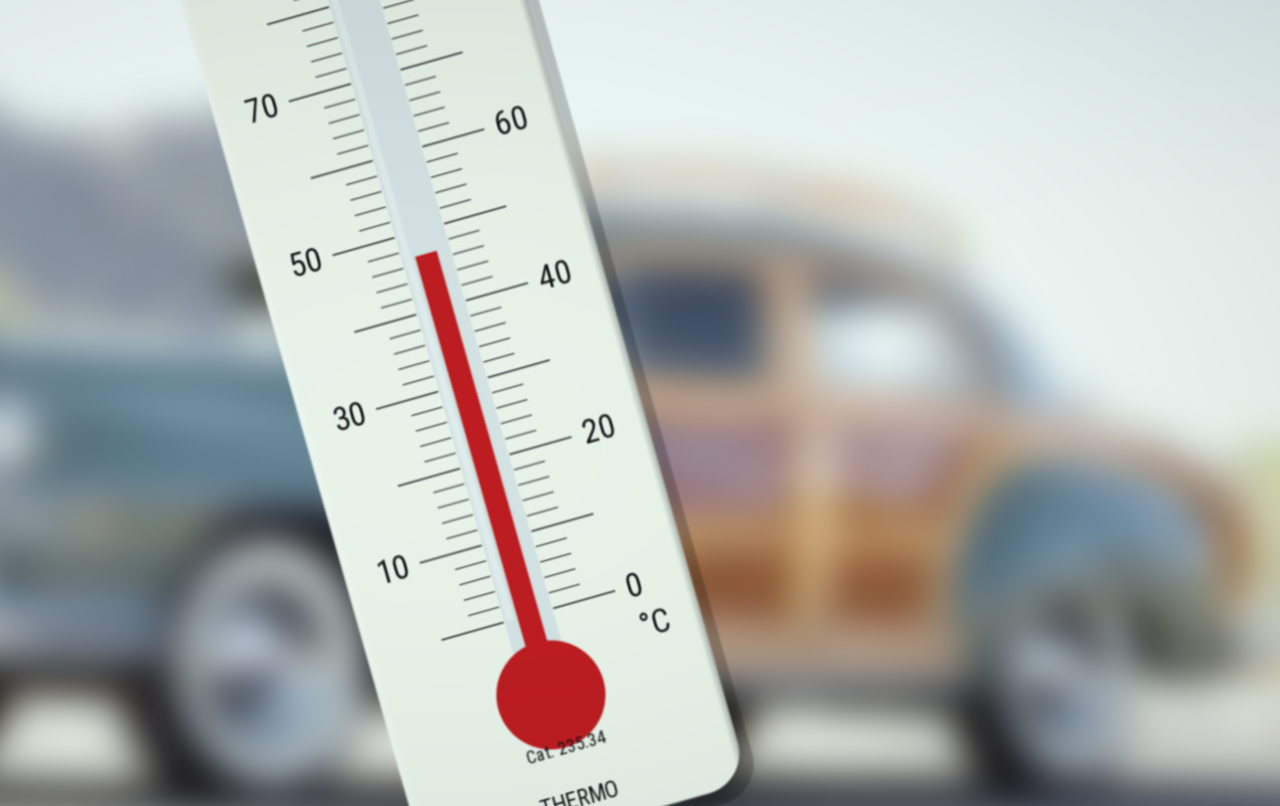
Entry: 47 °C
